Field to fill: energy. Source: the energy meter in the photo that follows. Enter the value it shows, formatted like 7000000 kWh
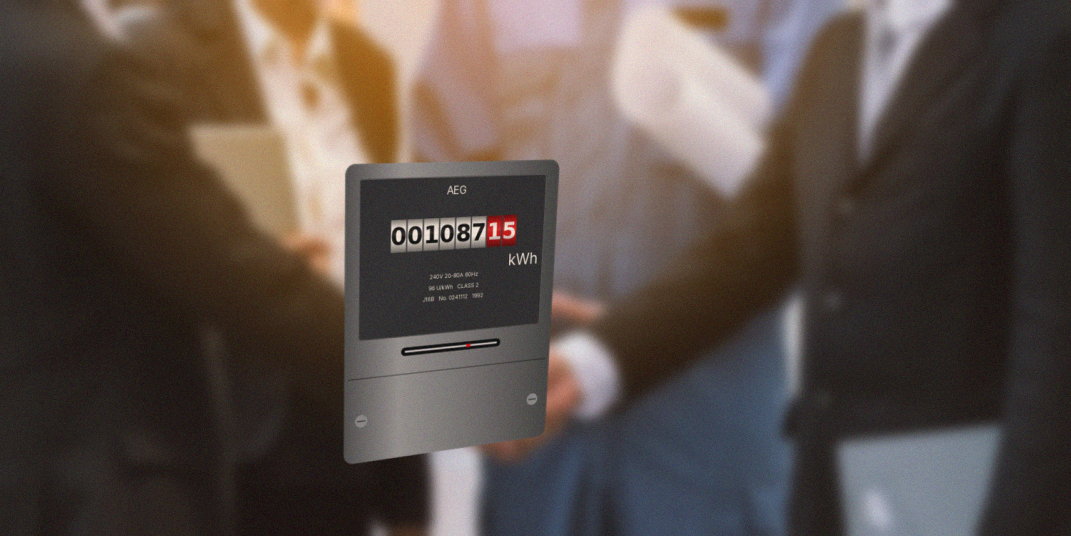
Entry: 1087.15 kWh
